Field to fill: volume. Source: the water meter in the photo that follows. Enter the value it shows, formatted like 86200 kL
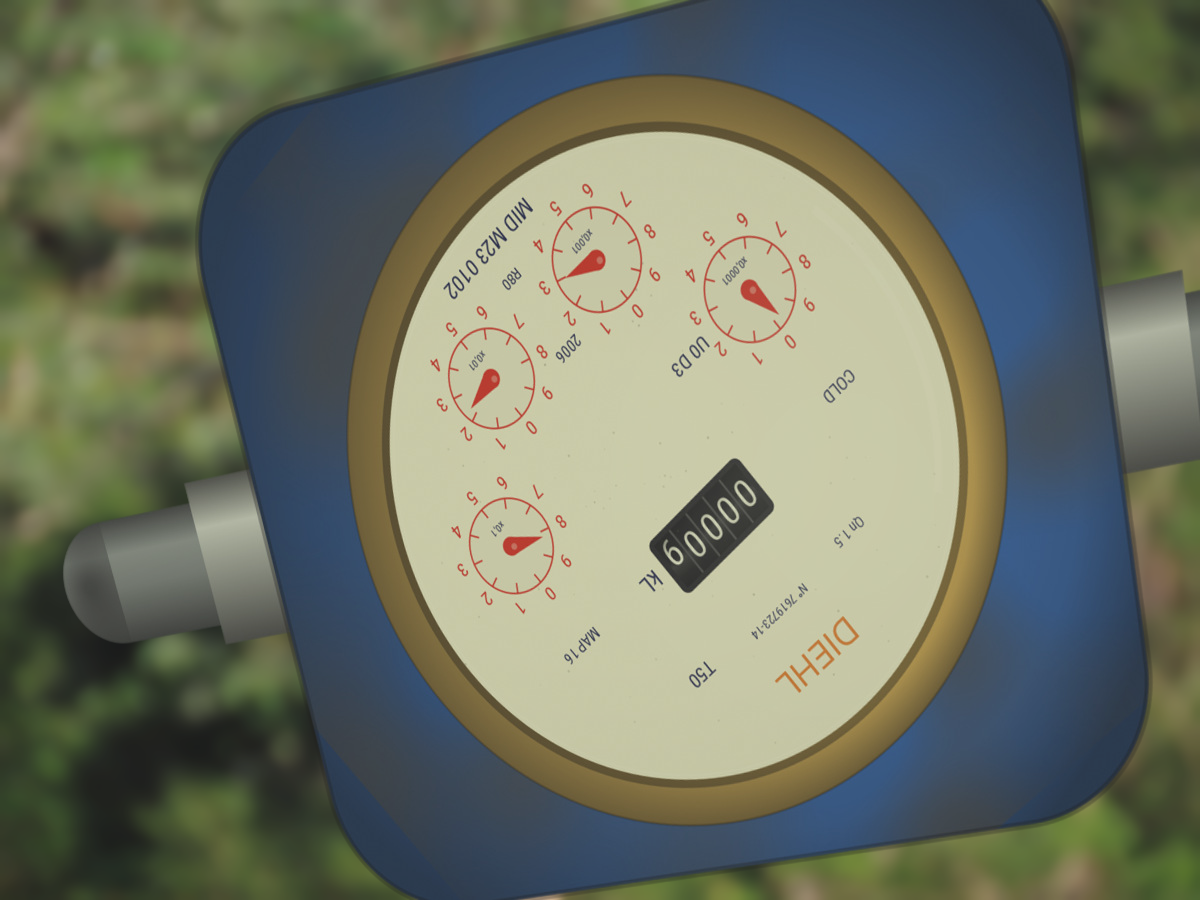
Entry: 8.8229 kL
